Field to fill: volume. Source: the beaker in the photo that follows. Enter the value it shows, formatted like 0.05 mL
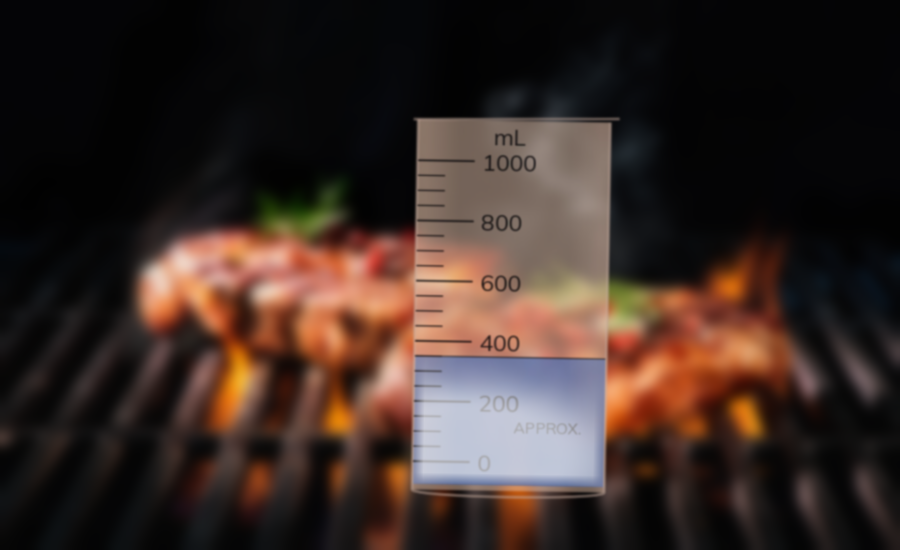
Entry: 350 mL
